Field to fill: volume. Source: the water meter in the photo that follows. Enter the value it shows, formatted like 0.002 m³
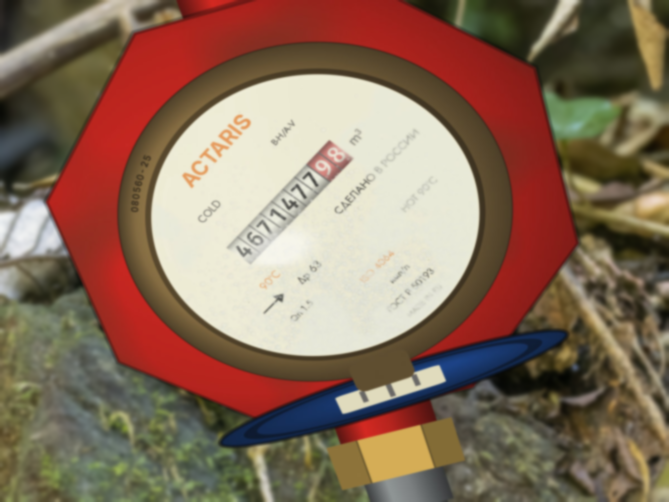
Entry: 4671477.98 m³
